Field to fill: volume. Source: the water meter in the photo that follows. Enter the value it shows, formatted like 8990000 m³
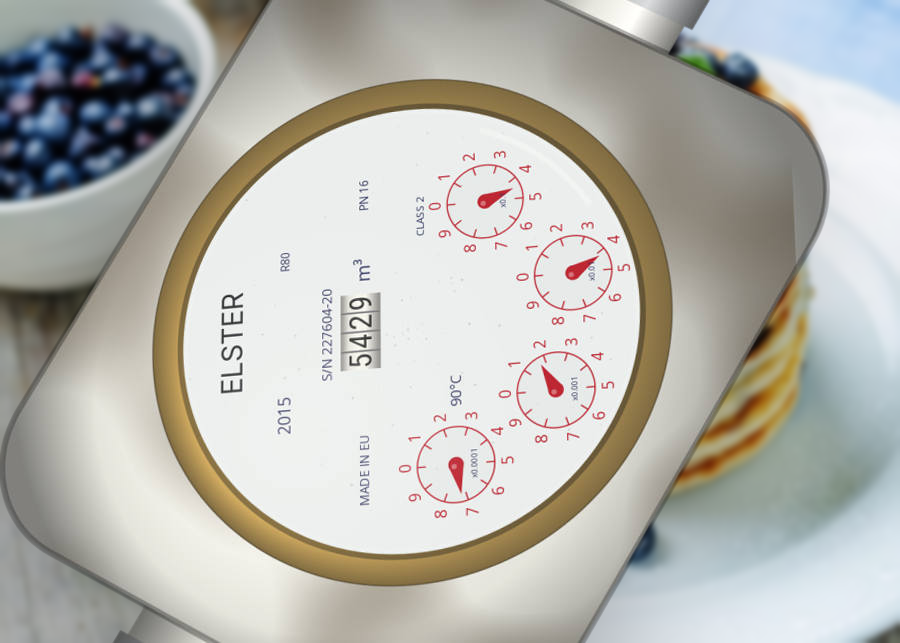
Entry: 5429.4417 m³
